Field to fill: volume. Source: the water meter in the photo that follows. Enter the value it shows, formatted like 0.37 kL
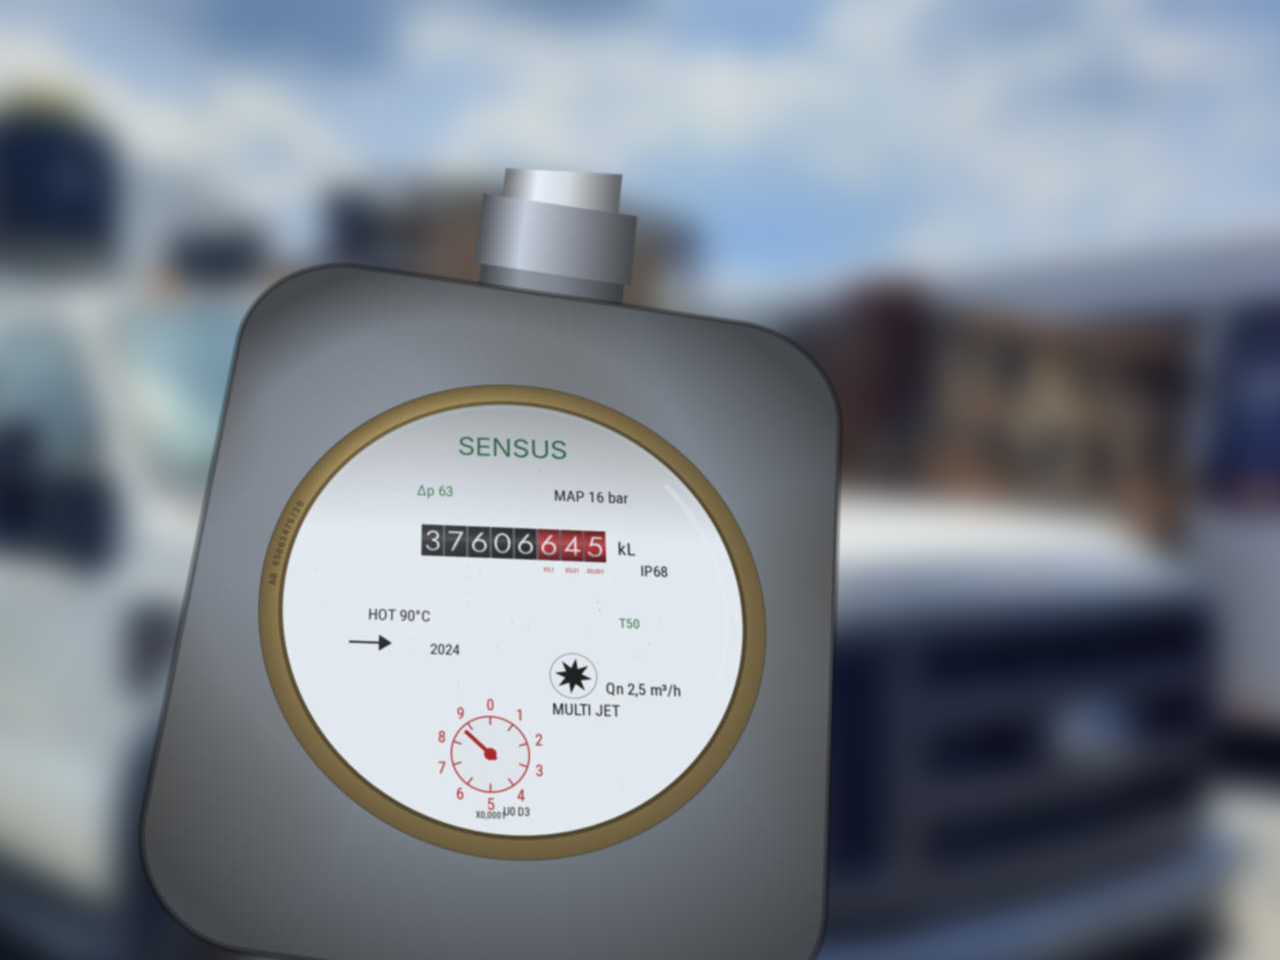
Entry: 37606.6458 kL
